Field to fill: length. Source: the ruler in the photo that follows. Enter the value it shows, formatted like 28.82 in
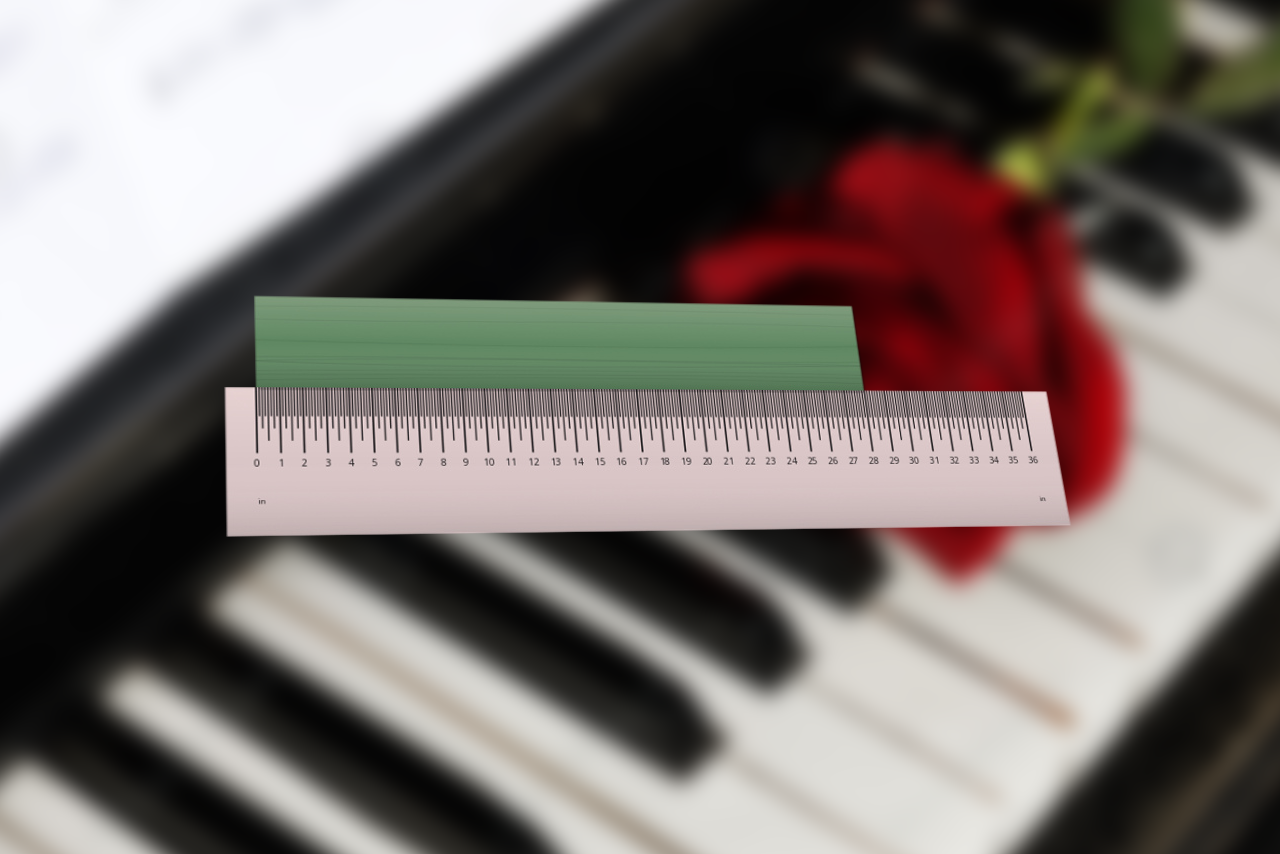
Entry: 28 in
